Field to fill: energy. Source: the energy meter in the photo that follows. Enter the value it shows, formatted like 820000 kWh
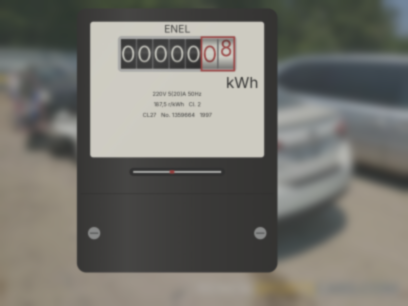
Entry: 0.08 kWh
